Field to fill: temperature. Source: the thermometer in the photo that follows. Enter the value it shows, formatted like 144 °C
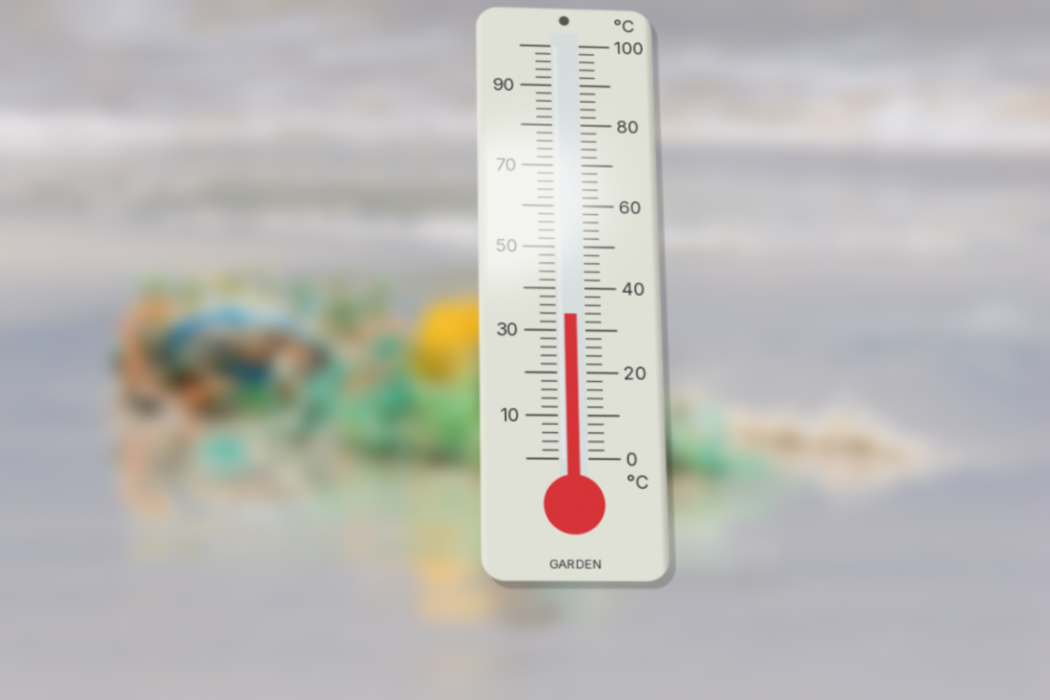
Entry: 34 °C
